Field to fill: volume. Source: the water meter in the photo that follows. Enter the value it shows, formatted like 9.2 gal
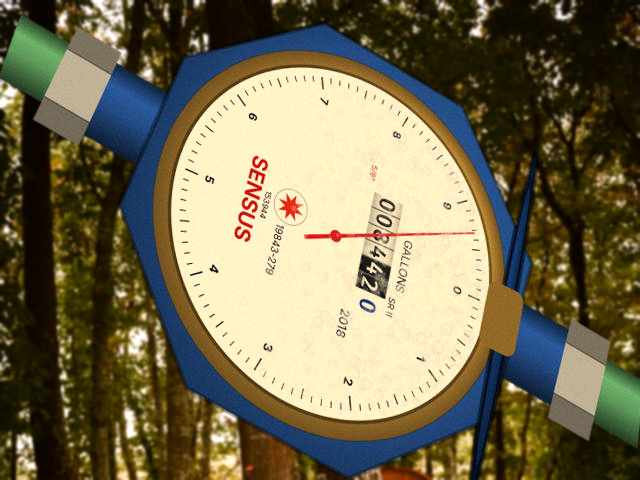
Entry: 84419.3 gal
